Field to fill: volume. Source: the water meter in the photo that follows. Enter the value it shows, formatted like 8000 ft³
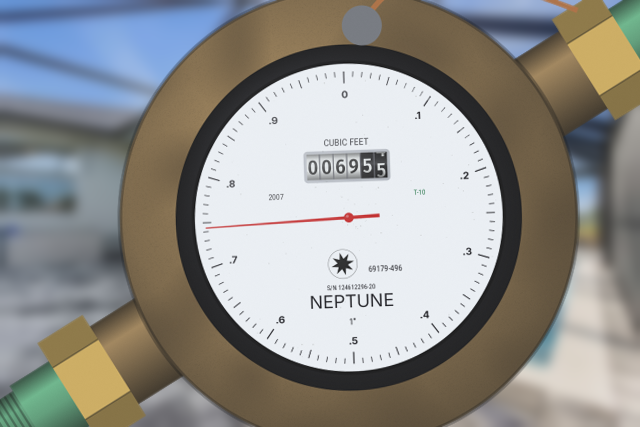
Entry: 6954.74 ft³
